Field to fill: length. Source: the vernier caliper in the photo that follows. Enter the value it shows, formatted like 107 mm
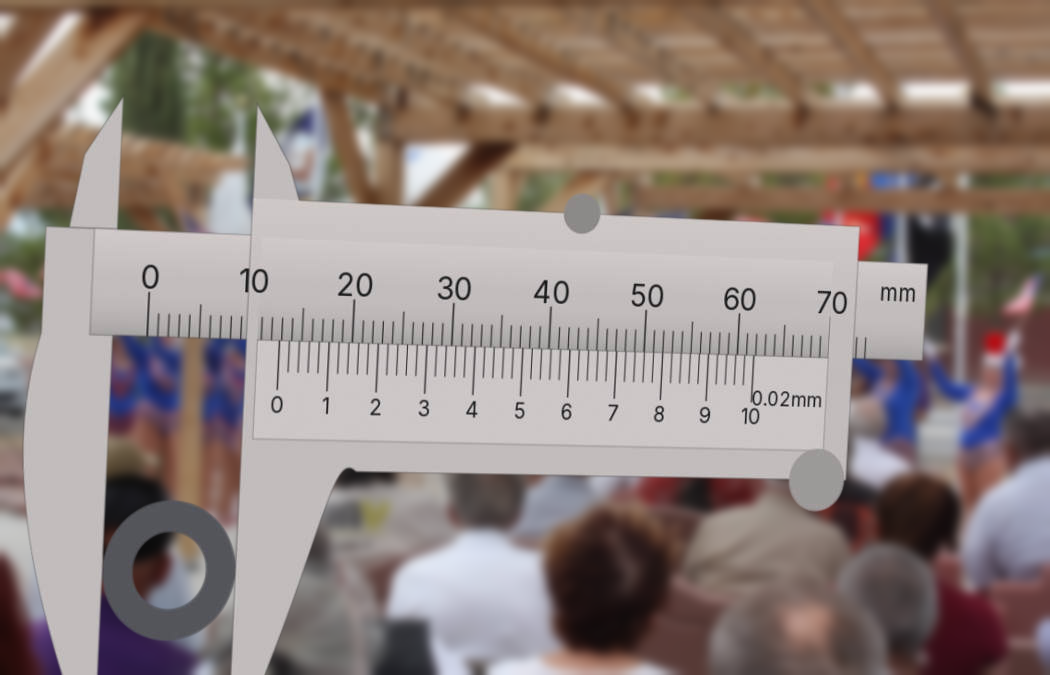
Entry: 12.8 mm
